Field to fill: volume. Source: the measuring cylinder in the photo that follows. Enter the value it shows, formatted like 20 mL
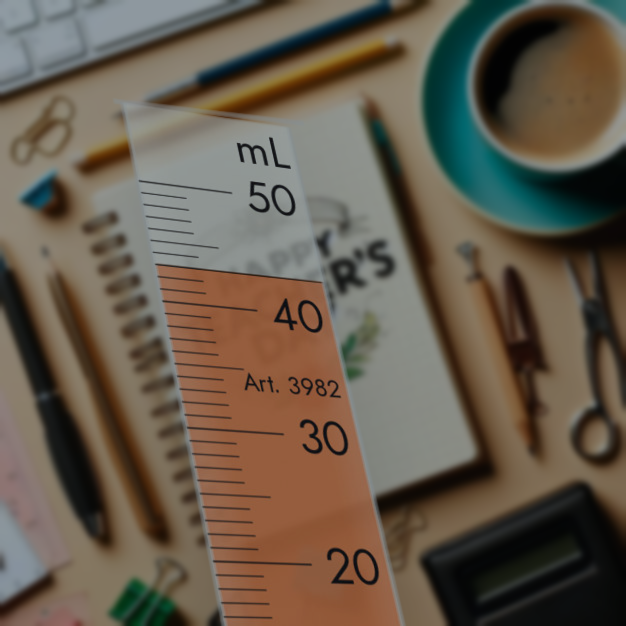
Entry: 43 mL
